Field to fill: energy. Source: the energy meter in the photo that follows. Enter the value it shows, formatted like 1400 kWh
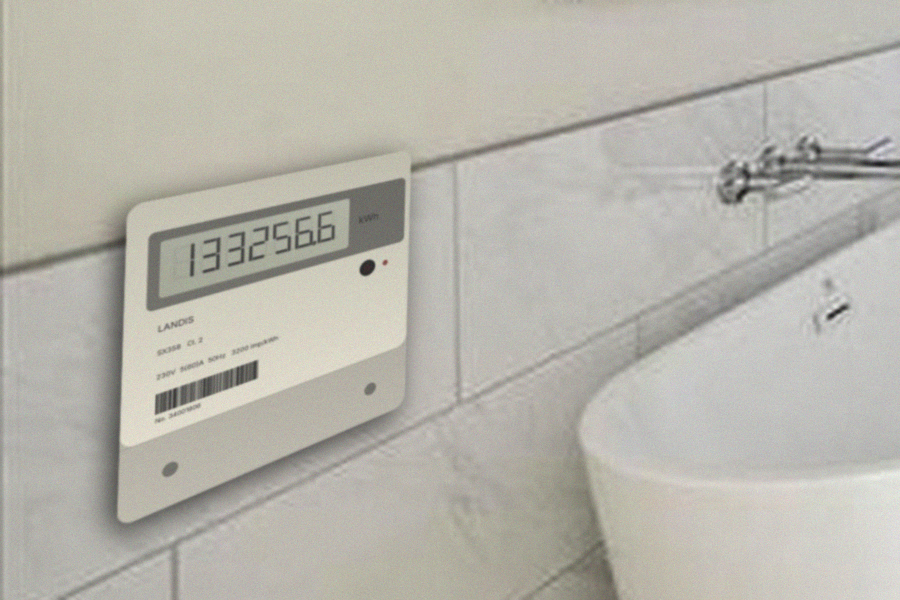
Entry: 133256.6 kWh
